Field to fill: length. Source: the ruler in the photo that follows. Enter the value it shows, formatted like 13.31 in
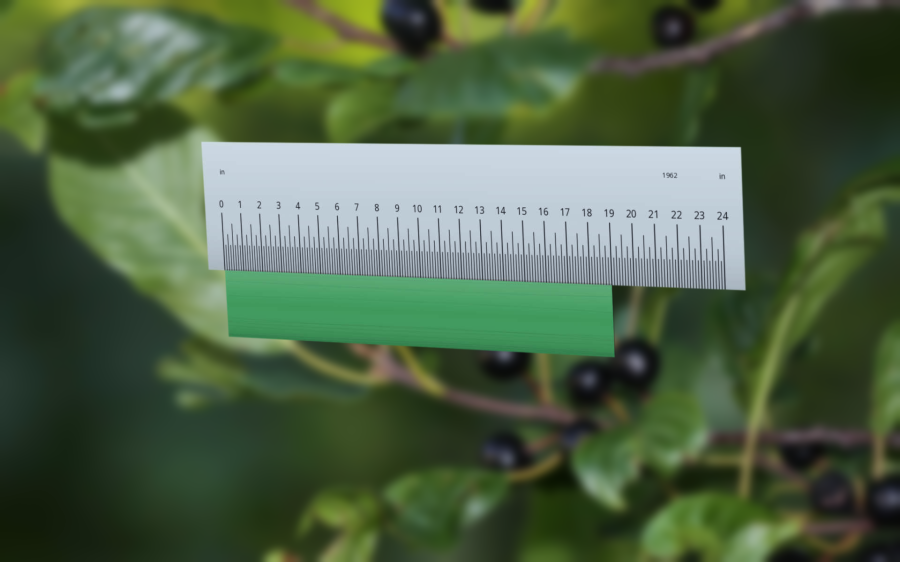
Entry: 19 in
